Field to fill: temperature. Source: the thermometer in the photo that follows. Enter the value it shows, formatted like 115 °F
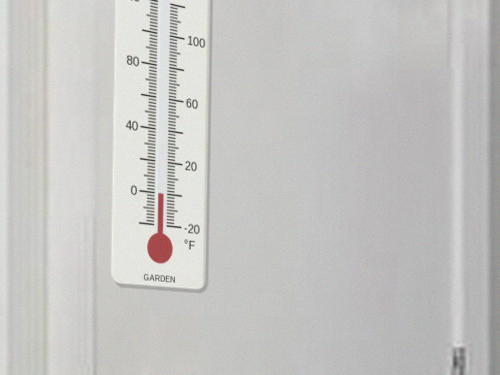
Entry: 0 °F
